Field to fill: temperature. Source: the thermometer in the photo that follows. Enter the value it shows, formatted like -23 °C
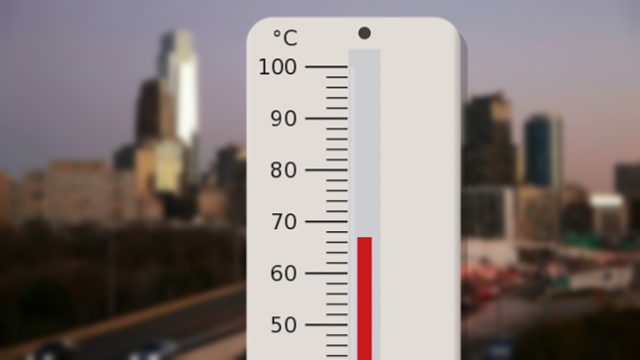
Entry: 67 °C
